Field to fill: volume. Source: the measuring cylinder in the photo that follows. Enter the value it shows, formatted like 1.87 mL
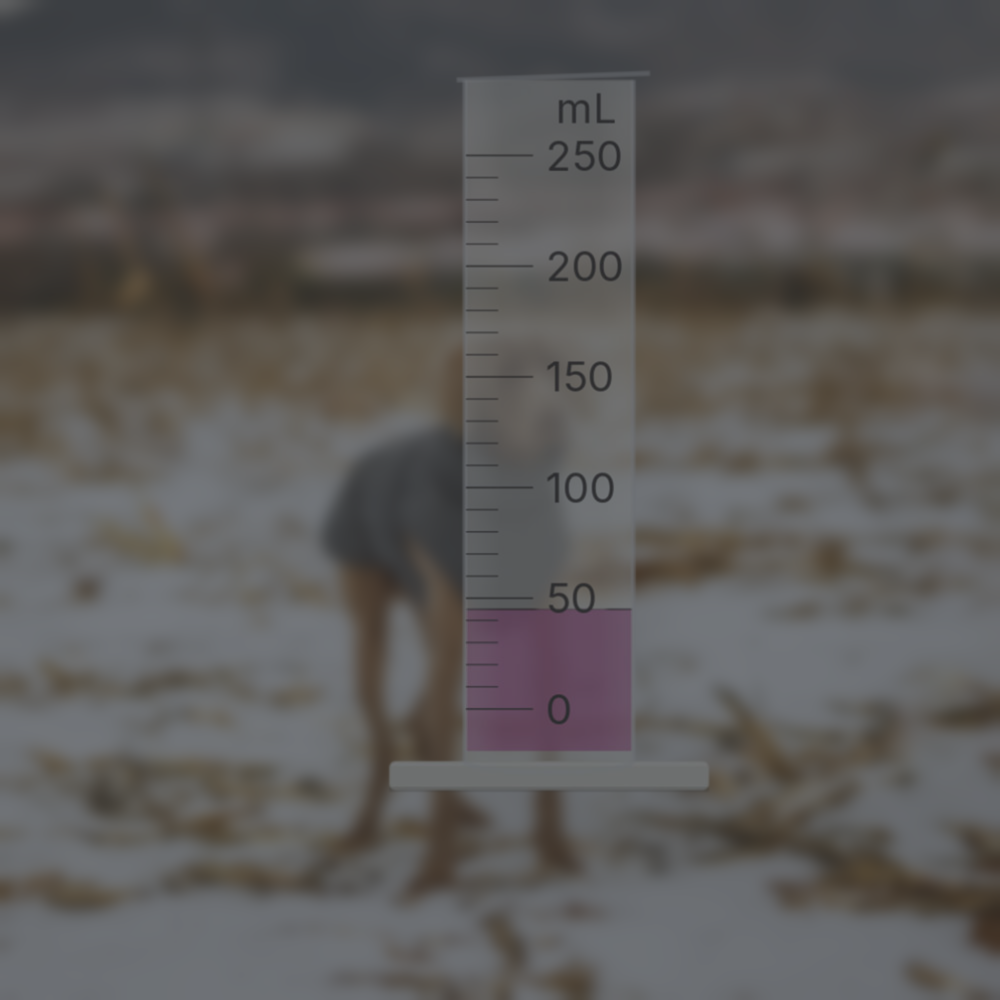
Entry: 45 mL
